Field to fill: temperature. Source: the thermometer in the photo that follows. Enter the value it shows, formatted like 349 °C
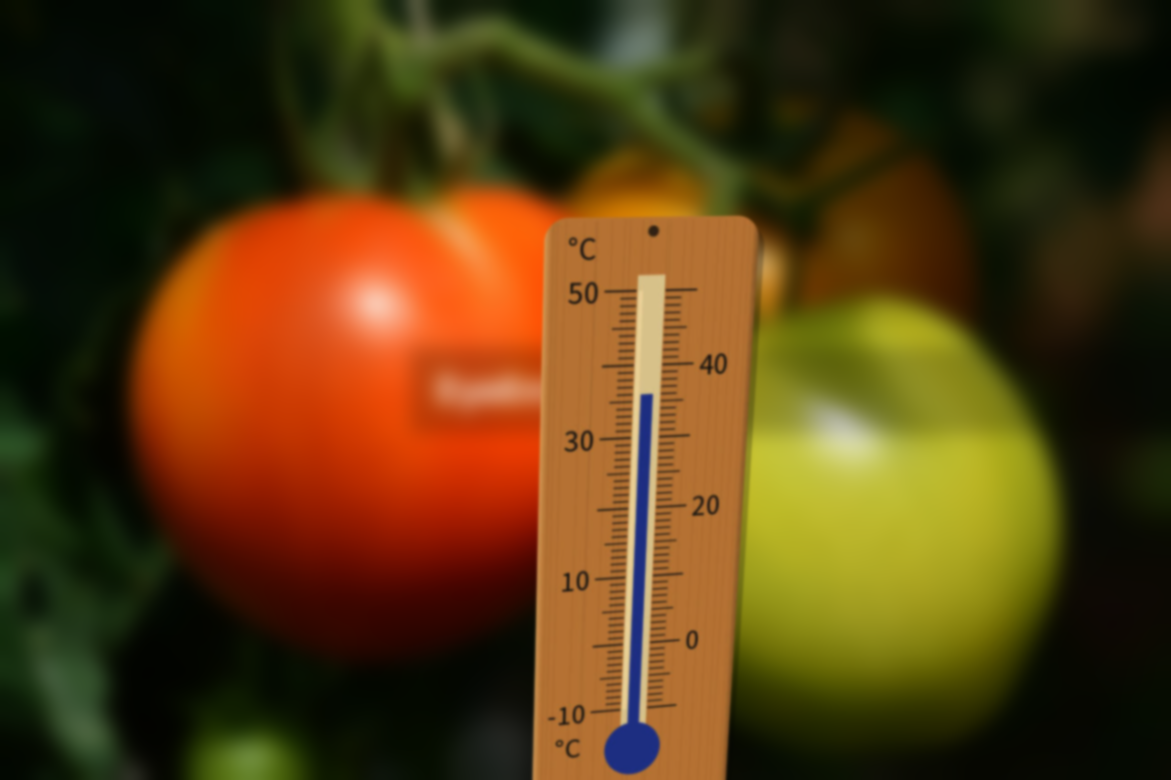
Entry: 36 °C
